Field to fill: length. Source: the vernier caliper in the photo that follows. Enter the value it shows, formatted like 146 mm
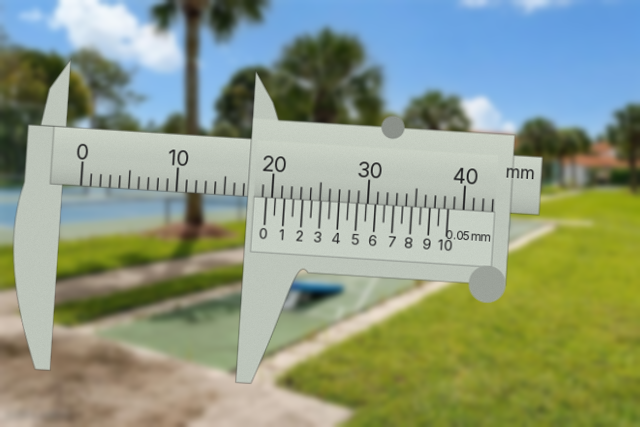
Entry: 19.4 mm
